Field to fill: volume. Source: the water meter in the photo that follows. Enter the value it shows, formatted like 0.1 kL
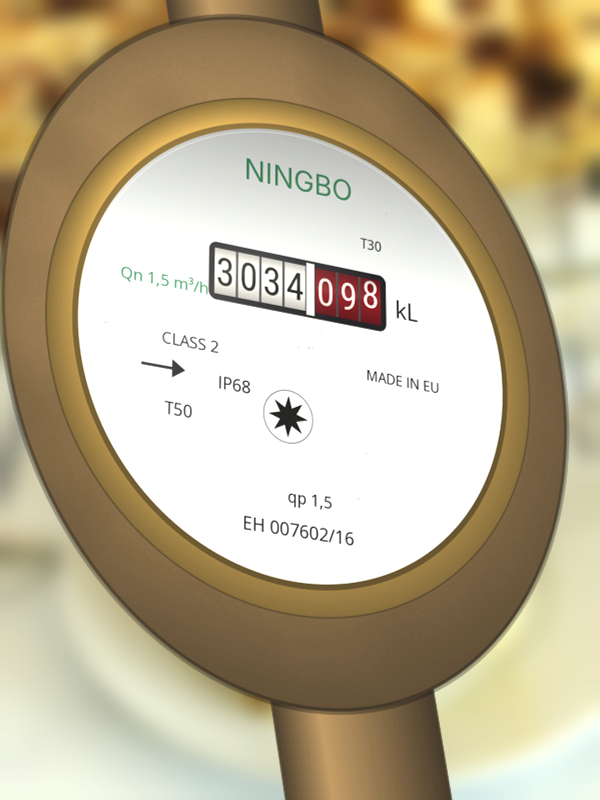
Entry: 3034.098 kL
